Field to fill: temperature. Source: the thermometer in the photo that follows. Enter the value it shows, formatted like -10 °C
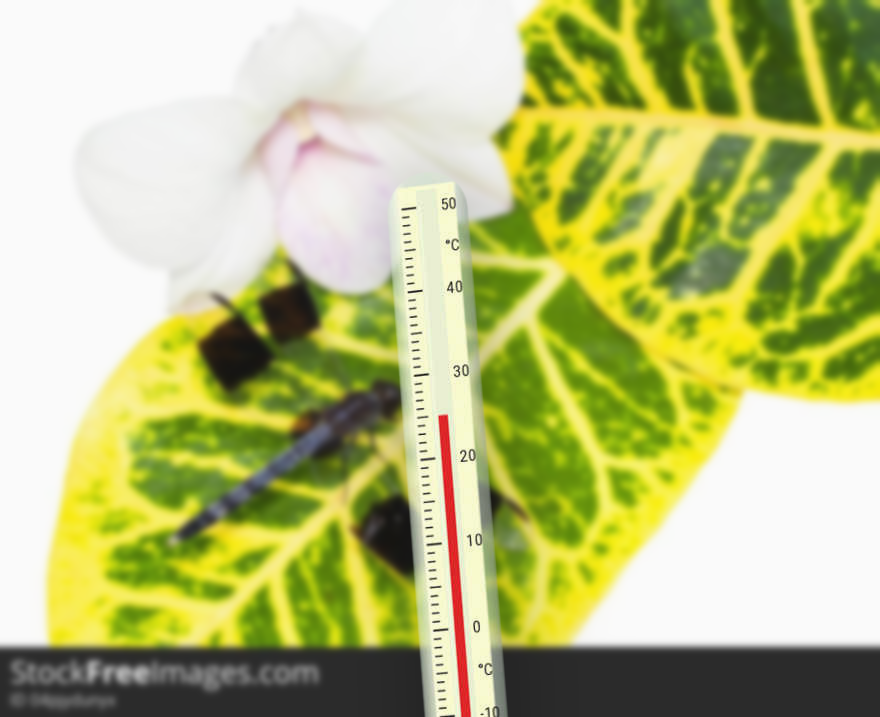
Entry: 25 °C
